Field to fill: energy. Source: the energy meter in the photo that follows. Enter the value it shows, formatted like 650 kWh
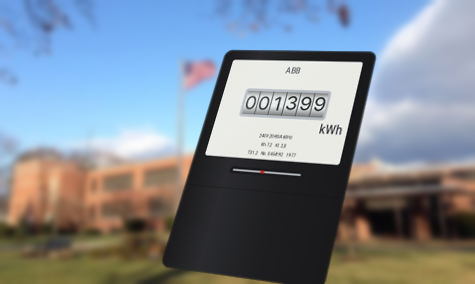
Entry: 1399 kWh
